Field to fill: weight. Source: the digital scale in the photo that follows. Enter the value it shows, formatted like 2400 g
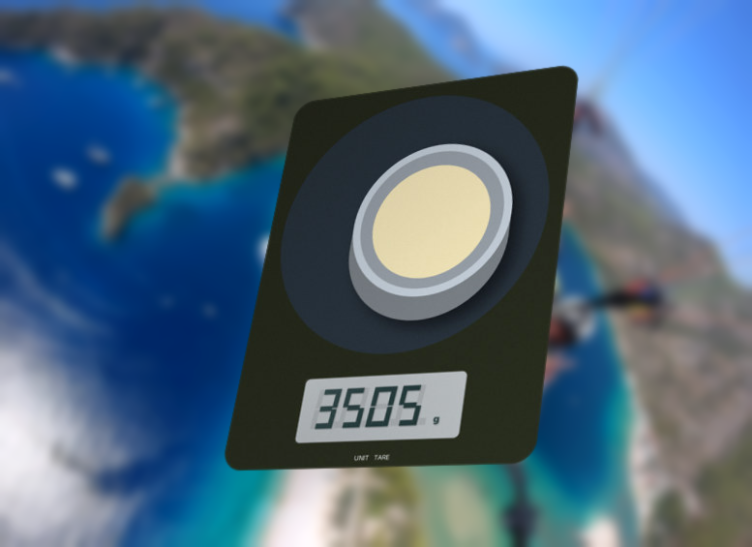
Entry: 3505 g
